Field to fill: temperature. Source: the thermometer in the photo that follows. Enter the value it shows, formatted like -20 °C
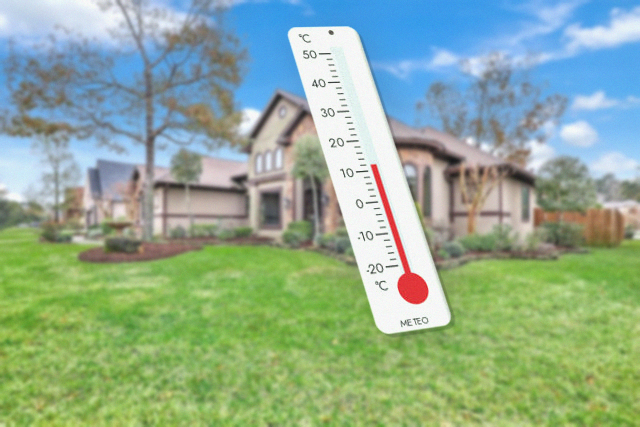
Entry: 12 °C
